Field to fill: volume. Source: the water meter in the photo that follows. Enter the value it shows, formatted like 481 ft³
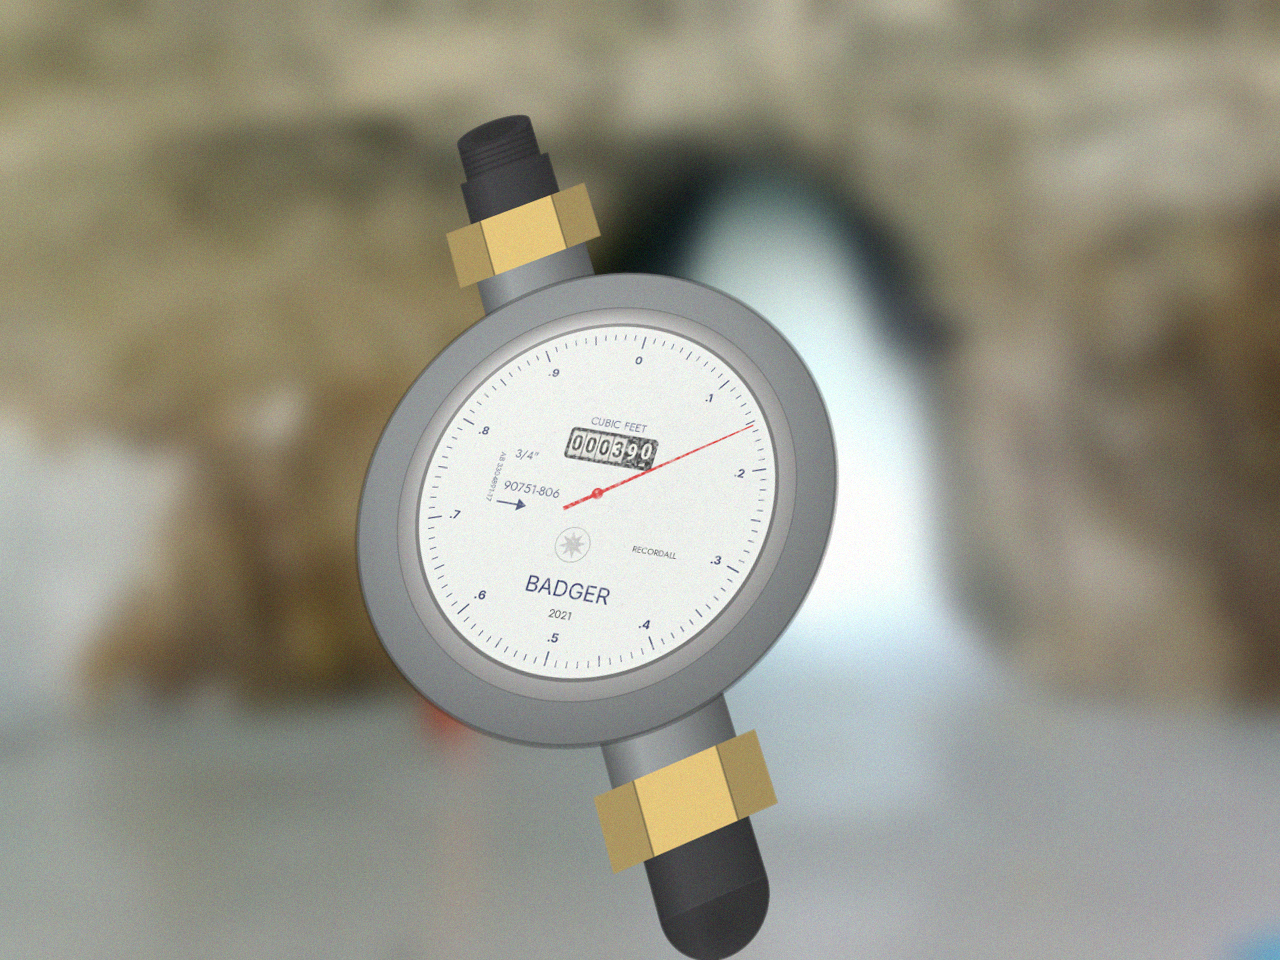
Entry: 390.15 ft³
